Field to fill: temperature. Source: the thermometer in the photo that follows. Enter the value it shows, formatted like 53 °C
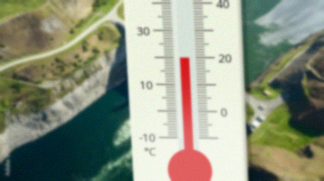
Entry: 20 °C
